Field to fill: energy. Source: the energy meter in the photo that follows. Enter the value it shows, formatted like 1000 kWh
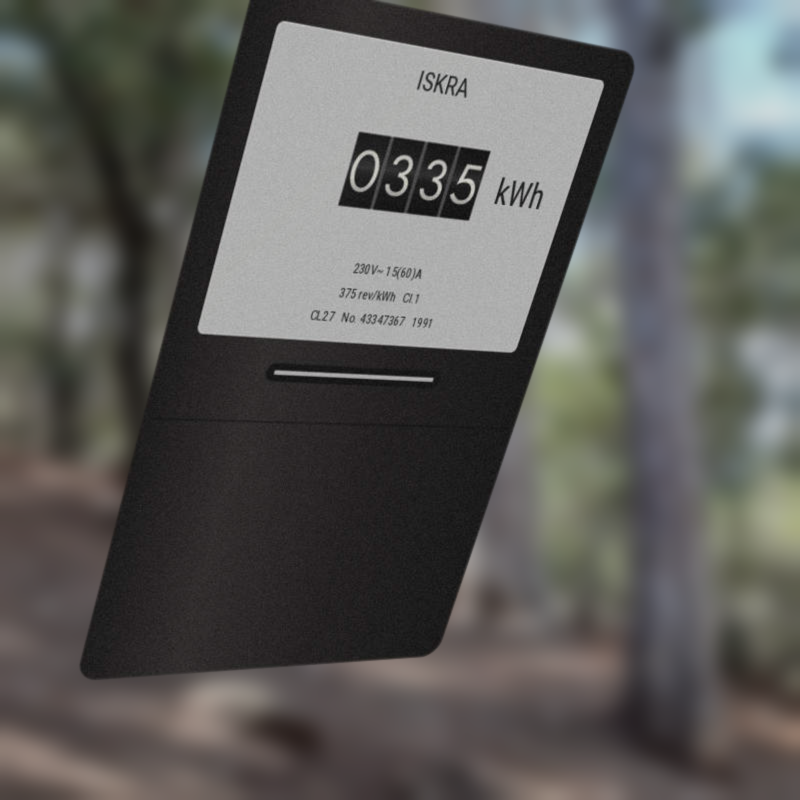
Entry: 335 kWh
